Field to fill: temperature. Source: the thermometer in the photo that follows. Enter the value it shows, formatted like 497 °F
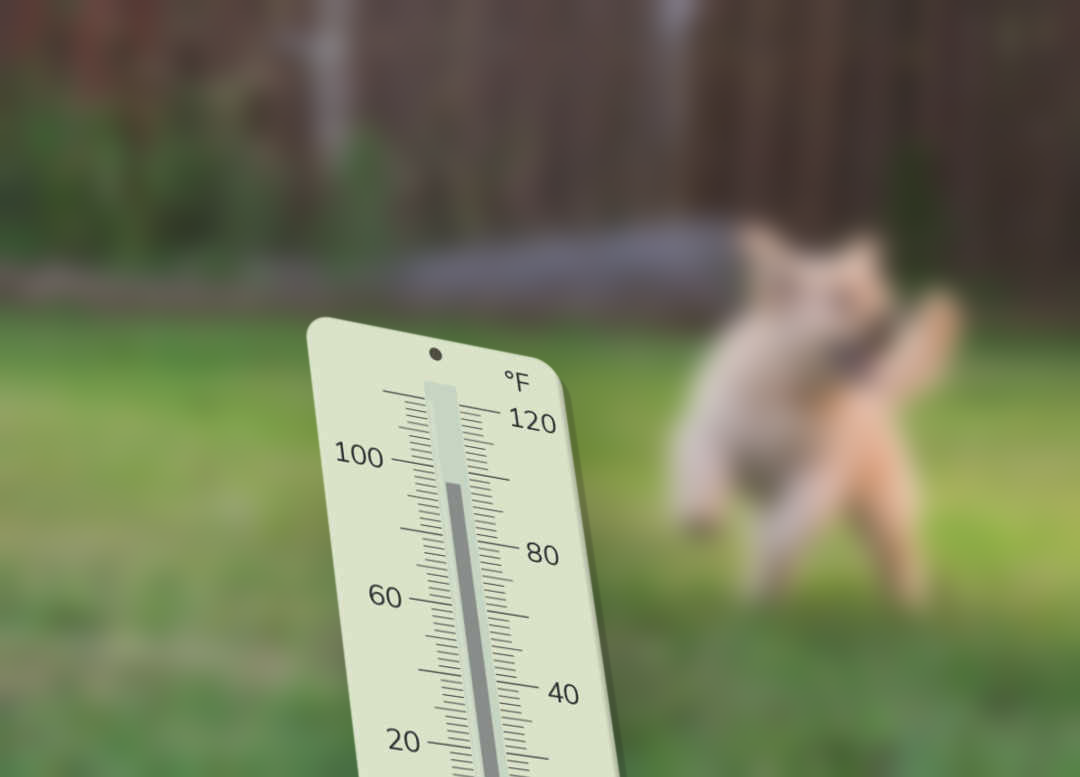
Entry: 96 °F
